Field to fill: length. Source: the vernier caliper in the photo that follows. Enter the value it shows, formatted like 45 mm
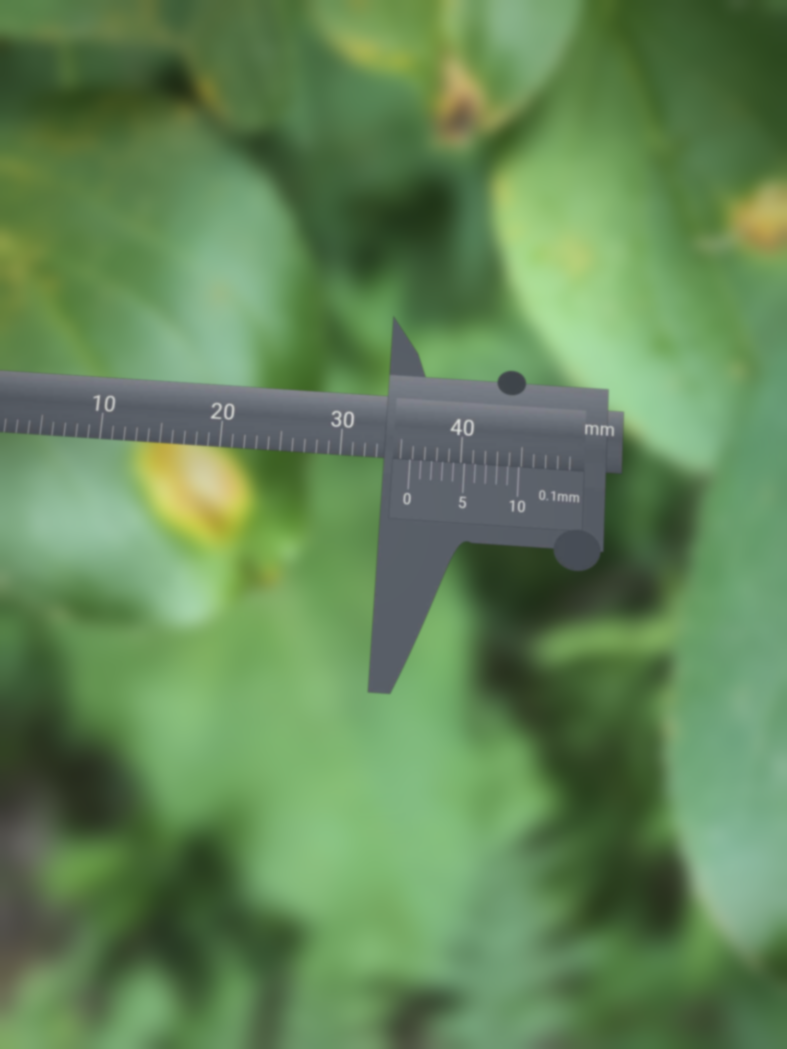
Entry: 35.8 mm
